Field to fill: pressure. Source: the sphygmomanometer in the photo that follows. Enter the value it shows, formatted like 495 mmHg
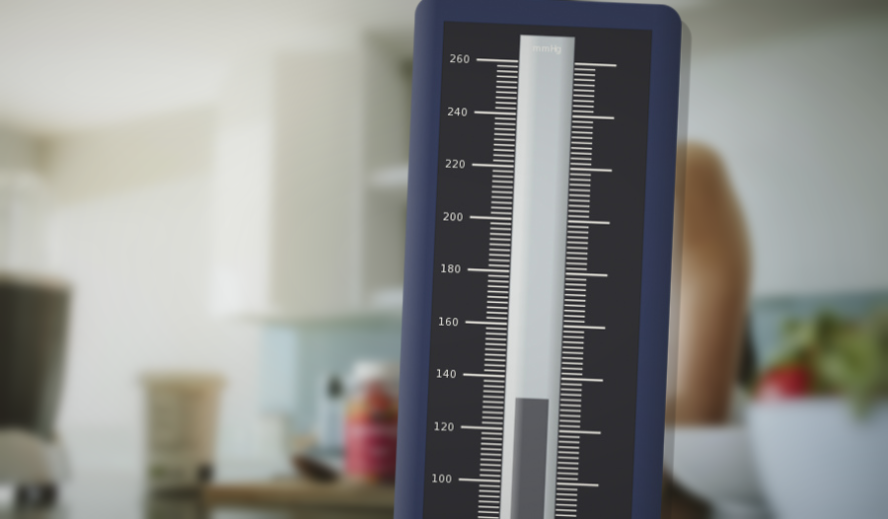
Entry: 132 mmHg
